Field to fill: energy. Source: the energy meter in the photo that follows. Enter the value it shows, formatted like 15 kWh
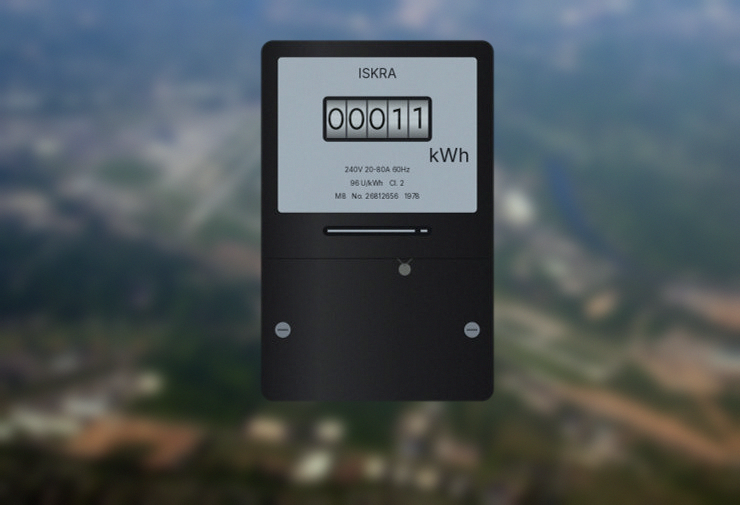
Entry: 11 kWh
